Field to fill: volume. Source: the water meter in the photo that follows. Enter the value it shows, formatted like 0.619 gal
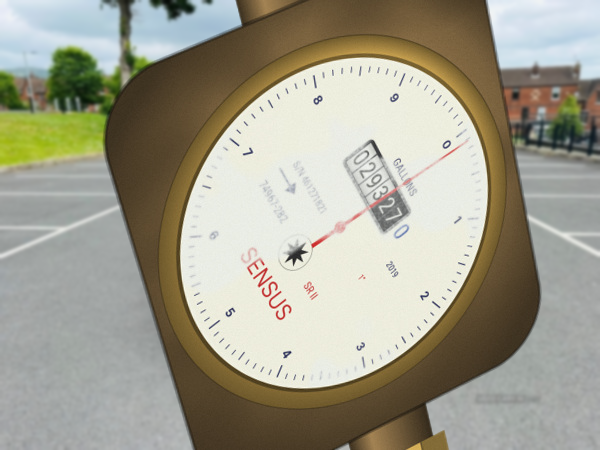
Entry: 293270.1 gal
